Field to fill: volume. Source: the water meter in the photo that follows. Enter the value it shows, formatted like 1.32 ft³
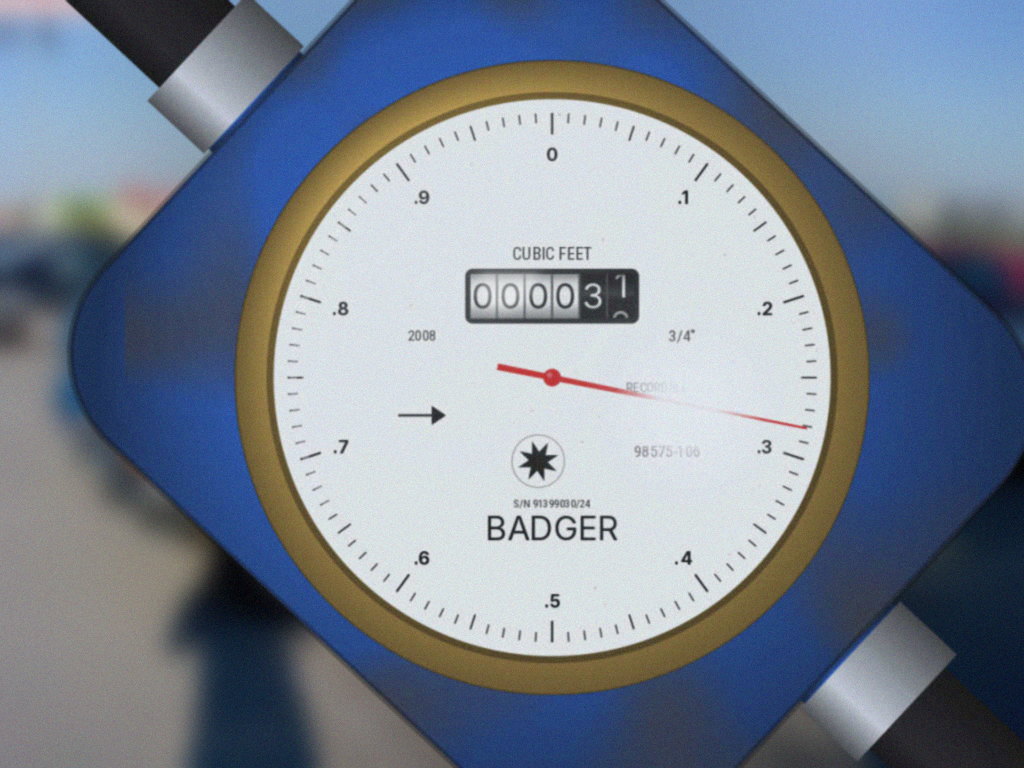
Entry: 31.28 ft³
